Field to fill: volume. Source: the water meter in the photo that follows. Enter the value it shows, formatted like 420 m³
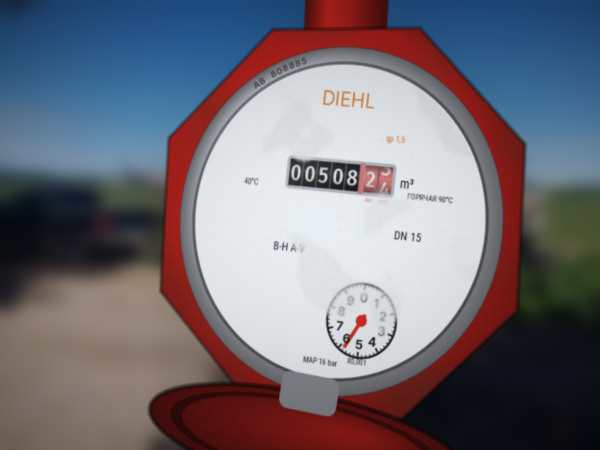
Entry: 508.235 m³
